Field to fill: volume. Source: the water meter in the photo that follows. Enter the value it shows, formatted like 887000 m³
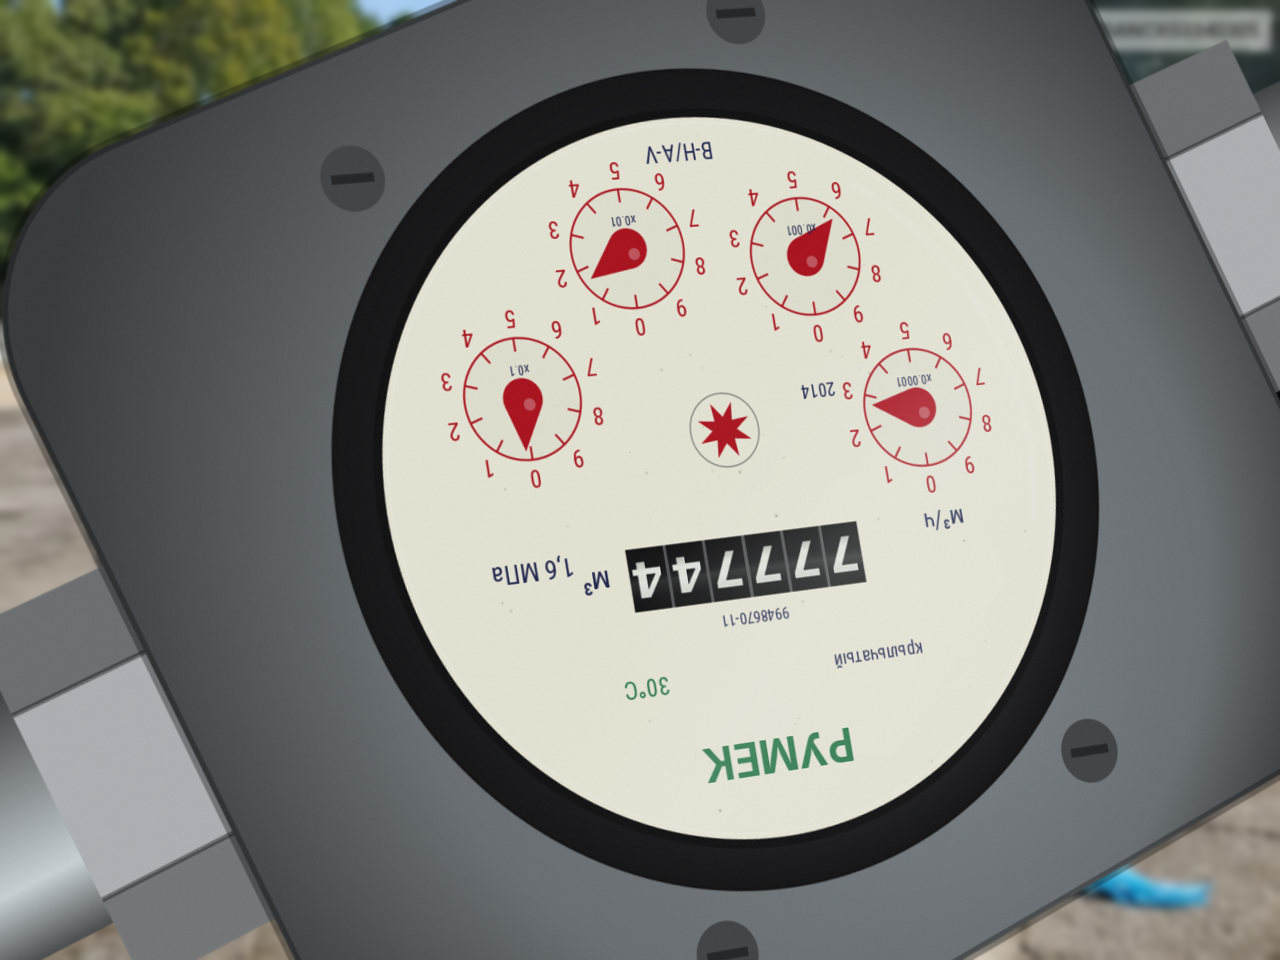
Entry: 777744.0162 m³
